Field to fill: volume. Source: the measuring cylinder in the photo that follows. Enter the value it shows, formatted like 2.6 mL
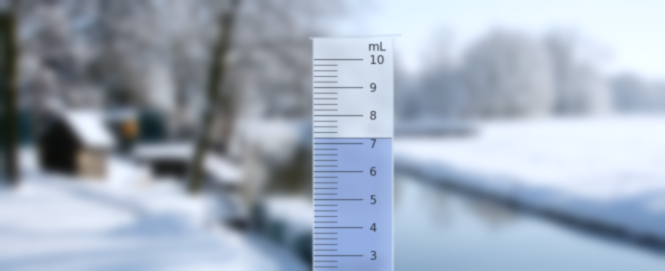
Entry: 7.2 mL
